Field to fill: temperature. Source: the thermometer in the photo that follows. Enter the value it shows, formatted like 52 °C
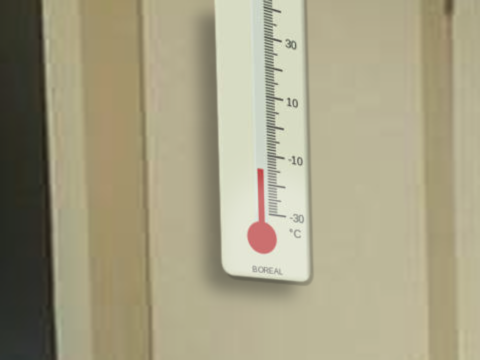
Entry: -15 °C
